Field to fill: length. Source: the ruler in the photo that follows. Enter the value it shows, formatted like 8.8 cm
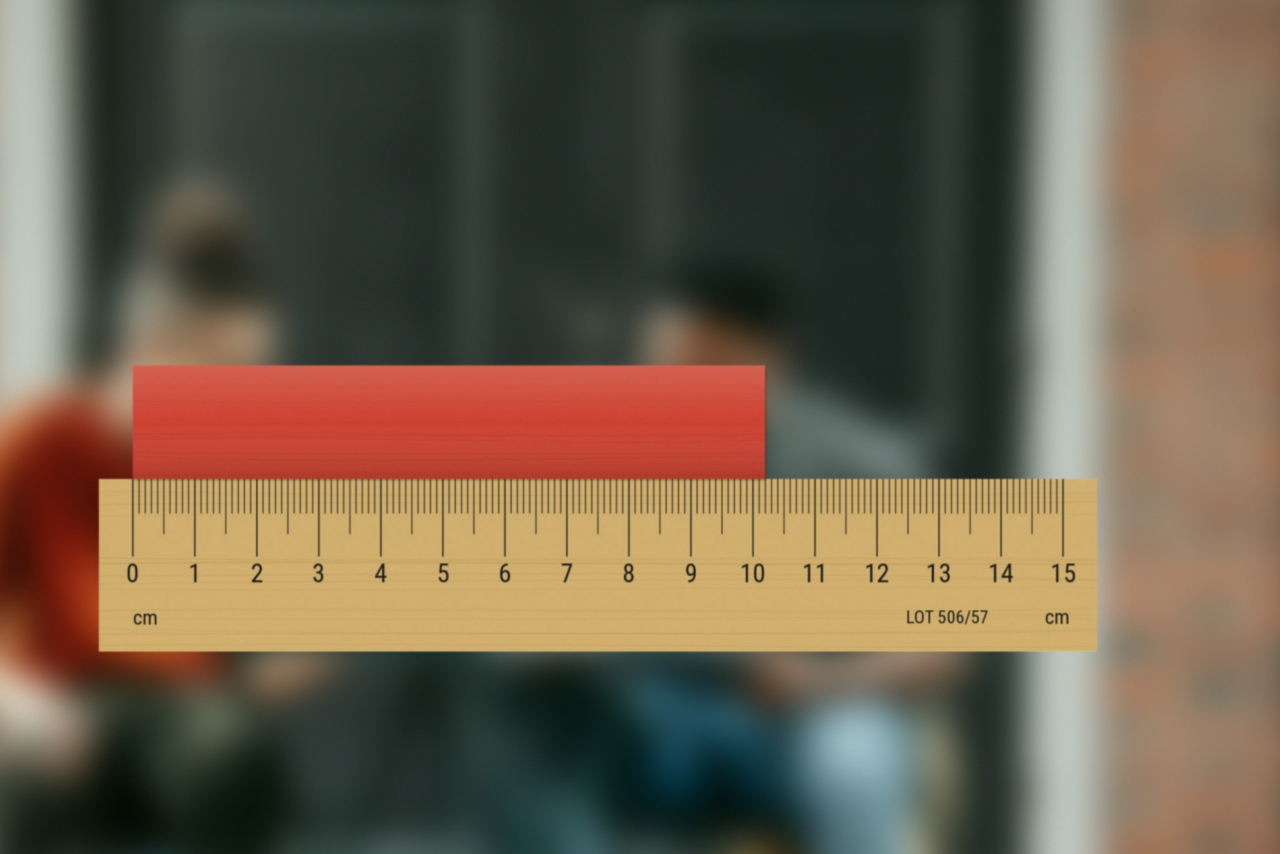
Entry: 10.2 cm
